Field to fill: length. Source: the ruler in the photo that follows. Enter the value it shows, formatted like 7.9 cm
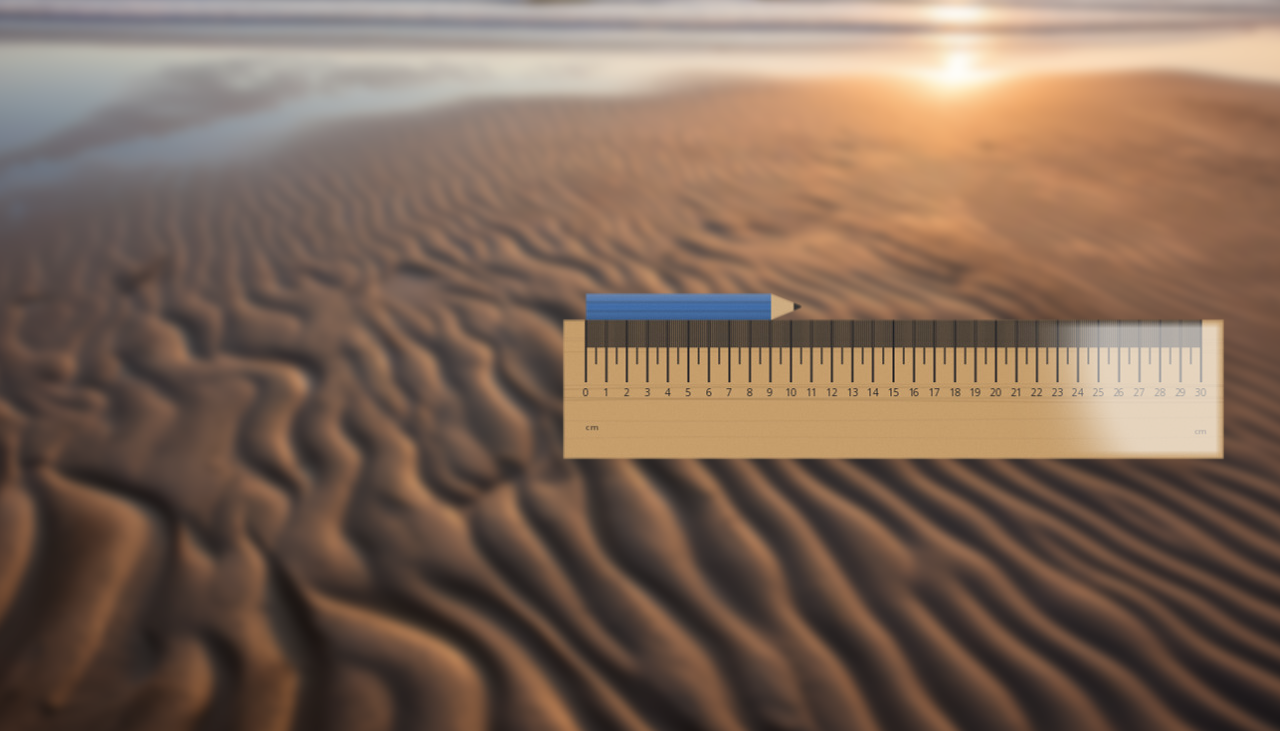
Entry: 10.5 cm
